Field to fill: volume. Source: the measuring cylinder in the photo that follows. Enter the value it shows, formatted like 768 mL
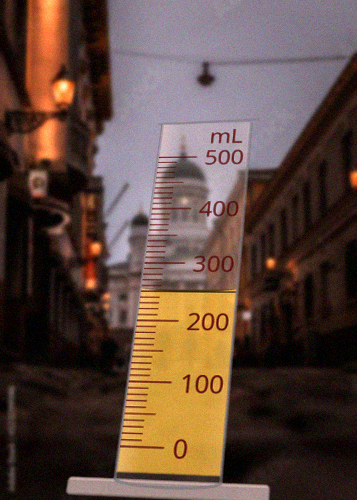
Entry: 250 mL
